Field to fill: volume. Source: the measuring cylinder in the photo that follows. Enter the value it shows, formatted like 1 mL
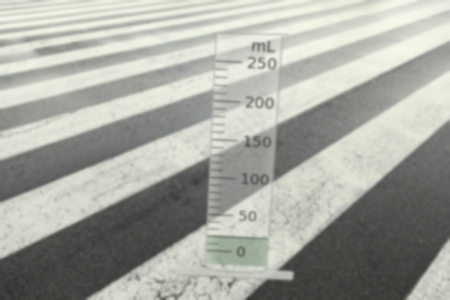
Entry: 20 mL
